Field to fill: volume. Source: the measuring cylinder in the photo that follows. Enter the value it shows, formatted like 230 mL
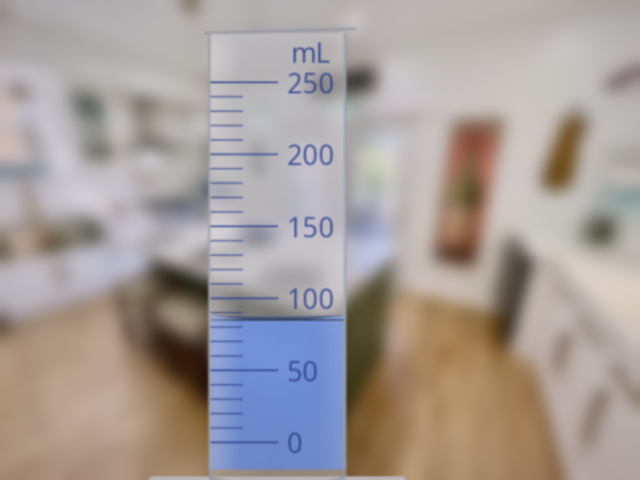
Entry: 85 mL
